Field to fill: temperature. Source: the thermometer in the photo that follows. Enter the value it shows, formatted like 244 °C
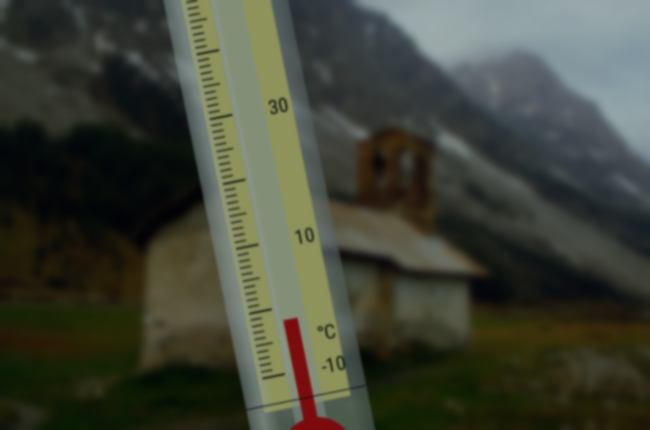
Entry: -2 °C
